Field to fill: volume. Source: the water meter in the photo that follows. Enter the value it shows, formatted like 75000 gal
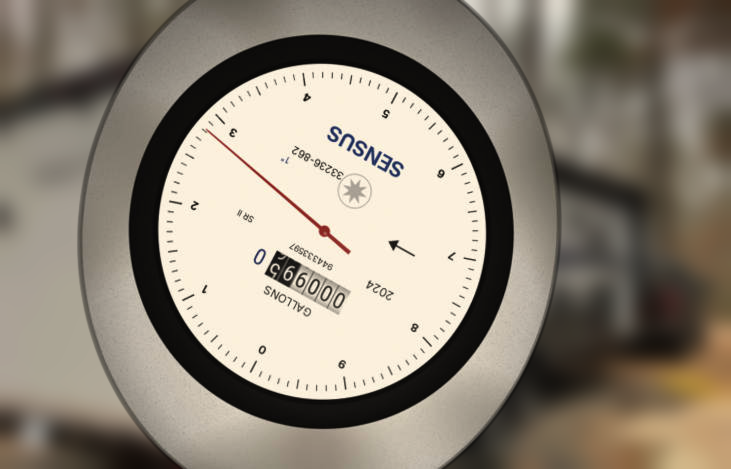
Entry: 9952.8 gal
